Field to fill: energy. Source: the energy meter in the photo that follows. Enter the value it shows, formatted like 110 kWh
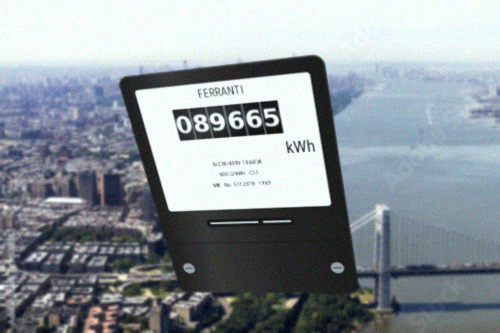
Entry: 89665 kWh
